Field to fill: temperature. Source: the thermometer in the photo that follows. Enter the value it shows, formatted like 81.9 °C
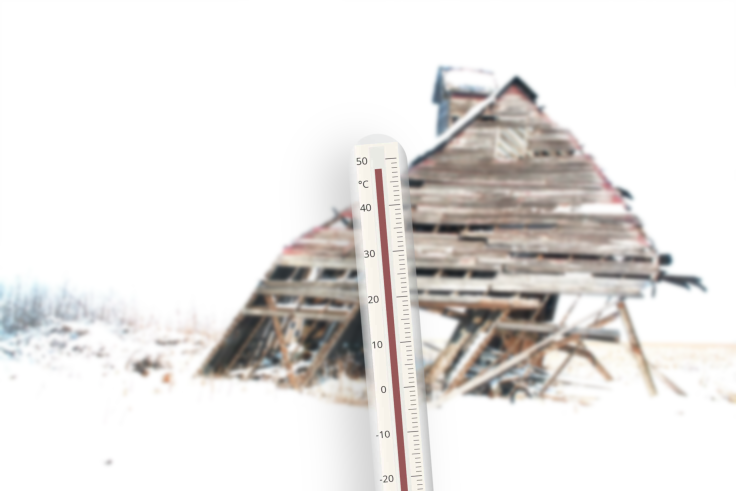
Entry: 48 °C
